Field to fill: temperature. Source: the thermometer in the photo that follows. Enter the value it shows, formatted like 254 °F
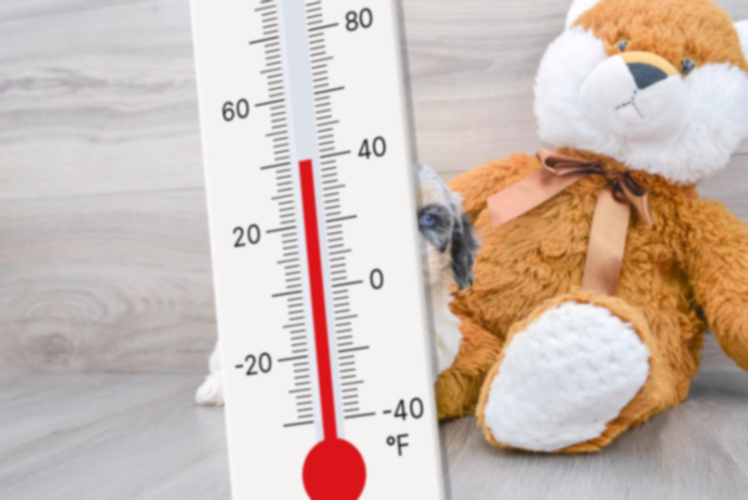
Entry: 40 °F
